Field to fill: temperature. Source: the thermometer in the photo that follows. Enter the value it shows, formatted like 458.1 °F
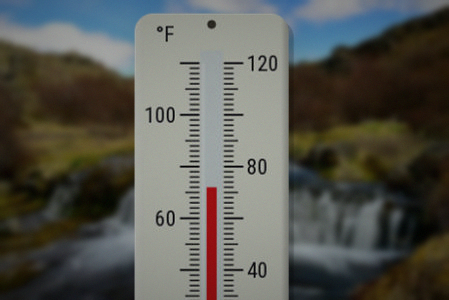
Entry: 72 °F
